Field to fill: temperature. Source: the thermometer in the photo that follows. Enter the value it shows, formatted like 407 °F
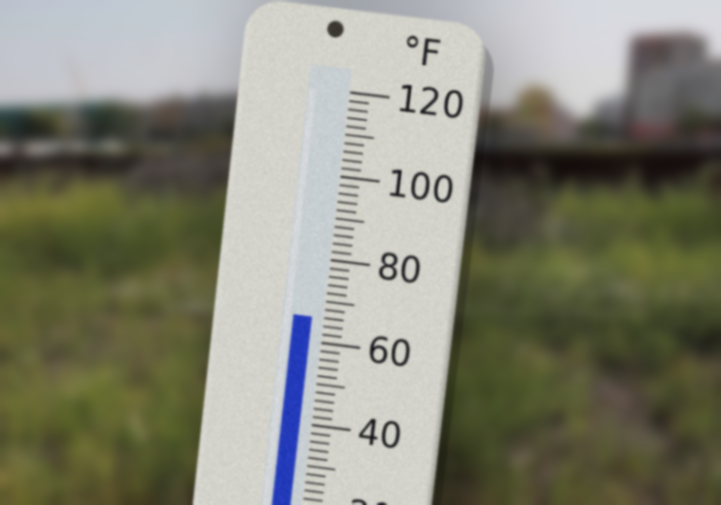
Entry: 66 °F
